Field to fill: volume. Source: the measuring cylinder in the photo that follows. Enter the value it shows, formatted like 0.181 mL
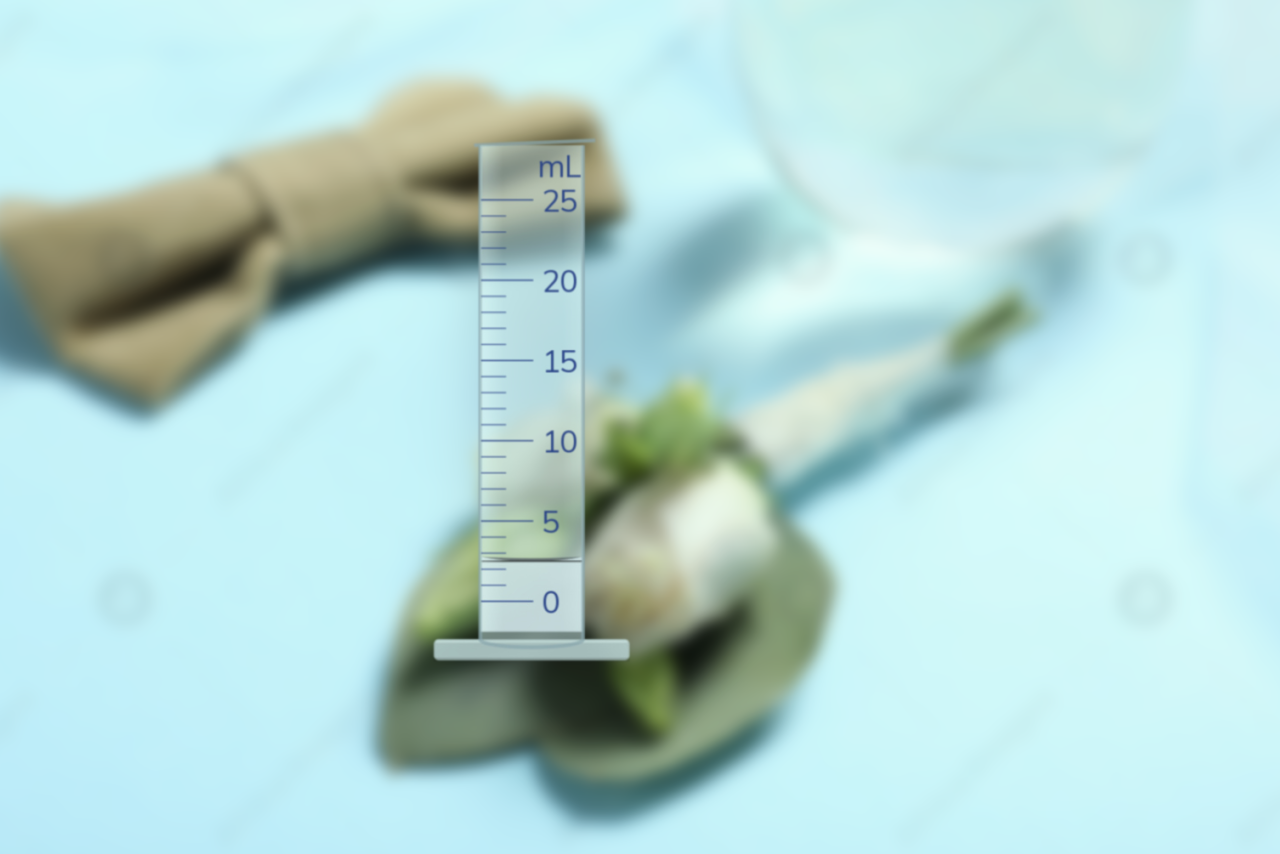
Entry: 2.5 mL
